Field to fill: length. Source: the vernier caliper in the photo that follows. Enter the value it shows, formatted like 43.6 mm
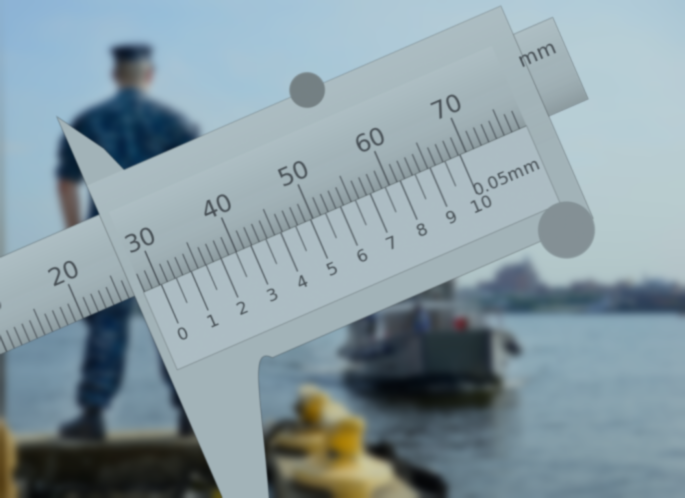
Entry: 30.2 mm
